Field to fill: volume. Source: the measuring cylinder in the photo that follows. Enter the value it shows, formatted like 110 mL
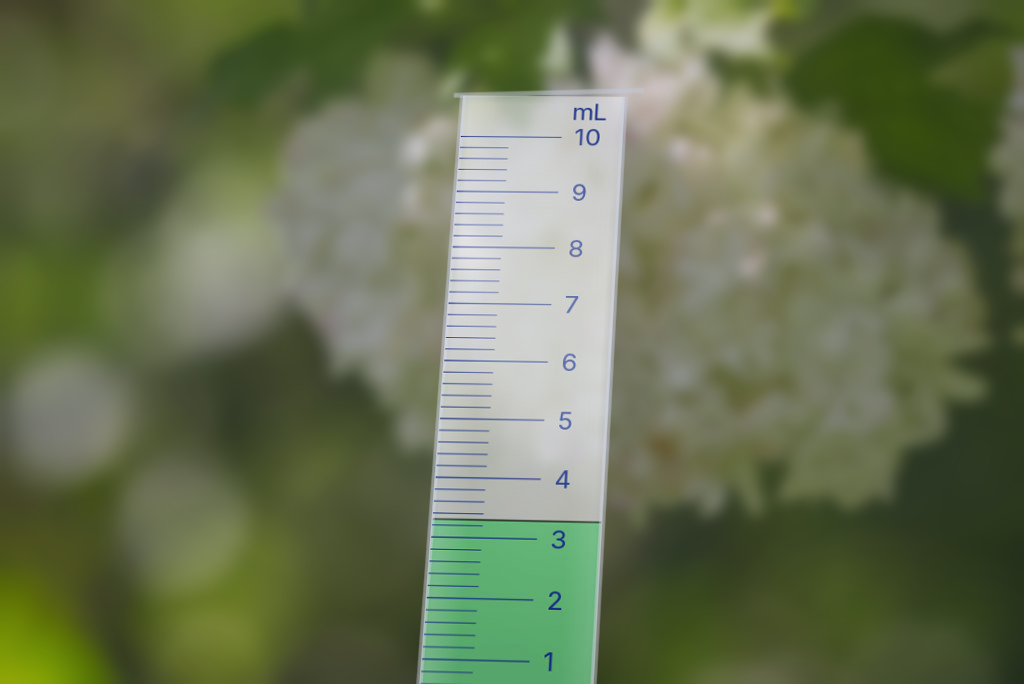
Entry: 3.3 mL
